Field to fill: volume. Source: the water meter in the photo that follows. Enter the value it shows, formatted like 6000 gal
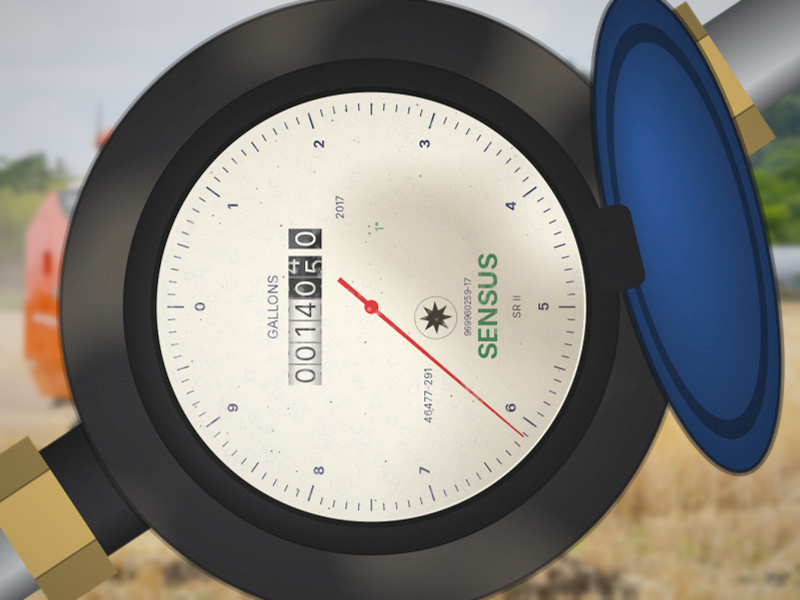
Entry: 14046.1 gal
